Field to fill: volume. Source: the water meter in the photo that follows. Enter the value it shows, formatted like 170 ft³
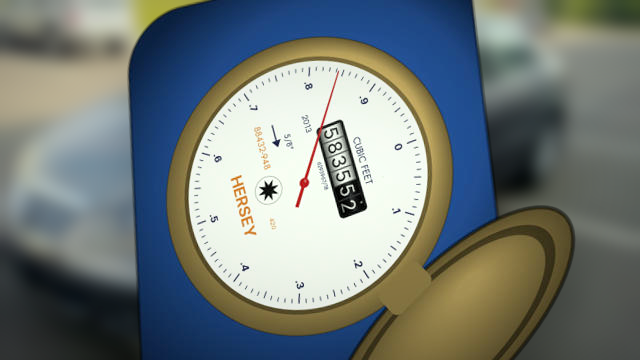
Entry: 583551.84 ft³
